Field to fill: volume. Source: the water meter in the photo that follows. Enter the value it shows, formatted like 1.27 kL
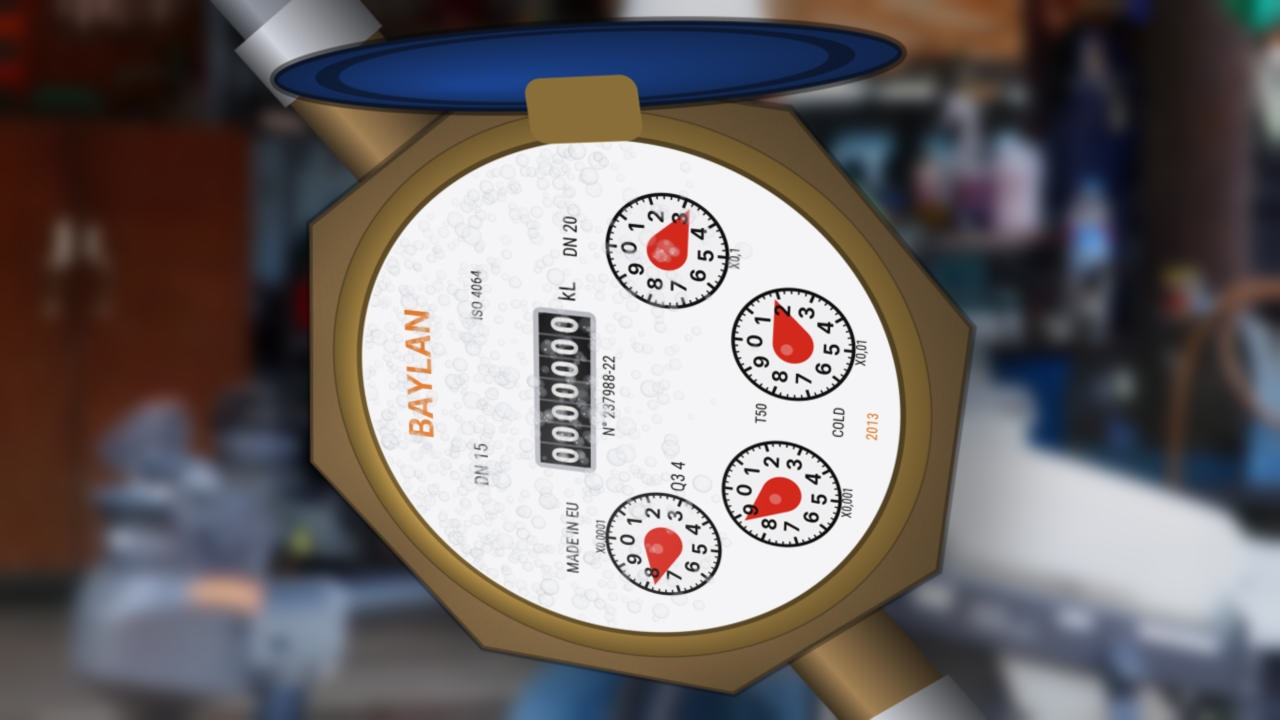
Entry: 0.3187 kL
